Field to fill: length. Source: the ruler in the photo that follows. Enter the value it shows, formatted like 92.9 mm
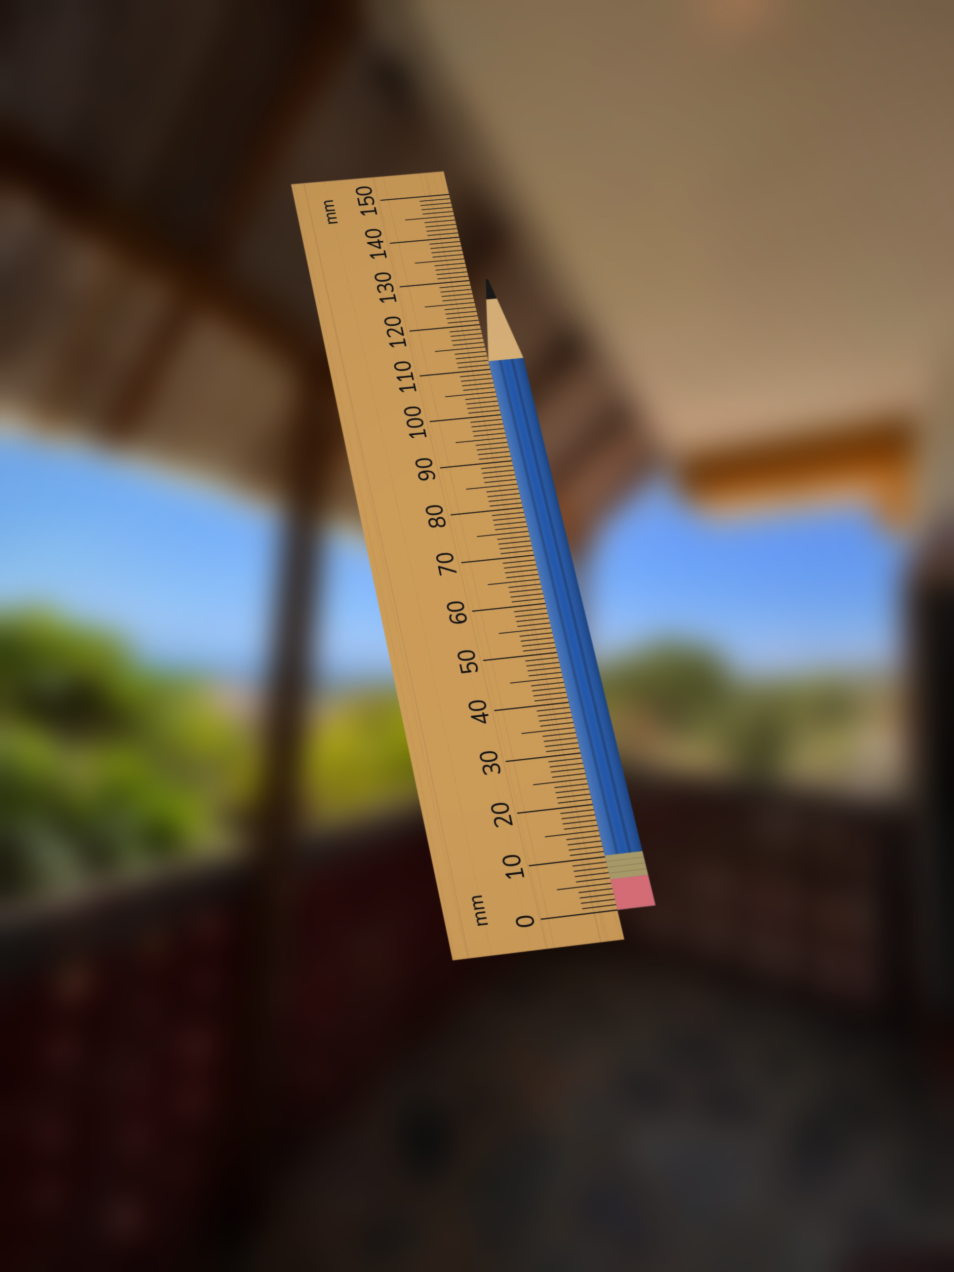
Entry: 130 mm
